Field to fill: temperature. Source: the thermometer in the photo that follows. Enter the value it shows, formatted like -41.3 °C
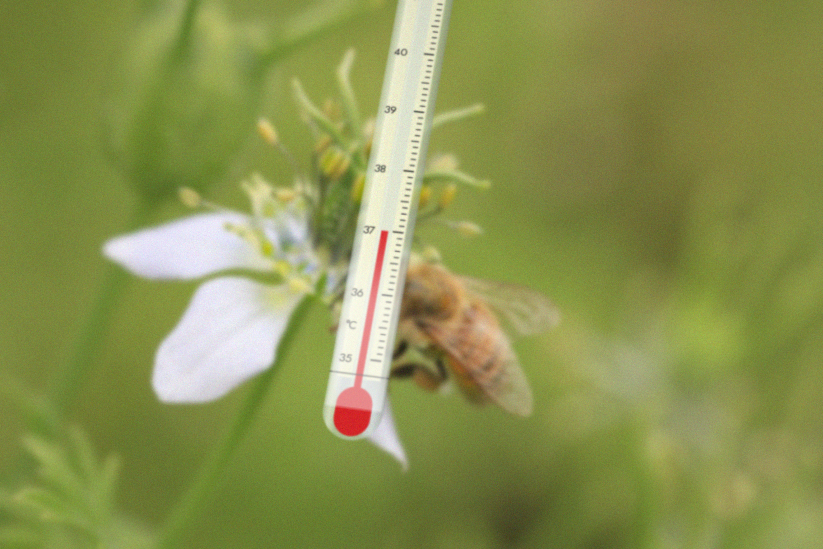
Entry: 37 °C
